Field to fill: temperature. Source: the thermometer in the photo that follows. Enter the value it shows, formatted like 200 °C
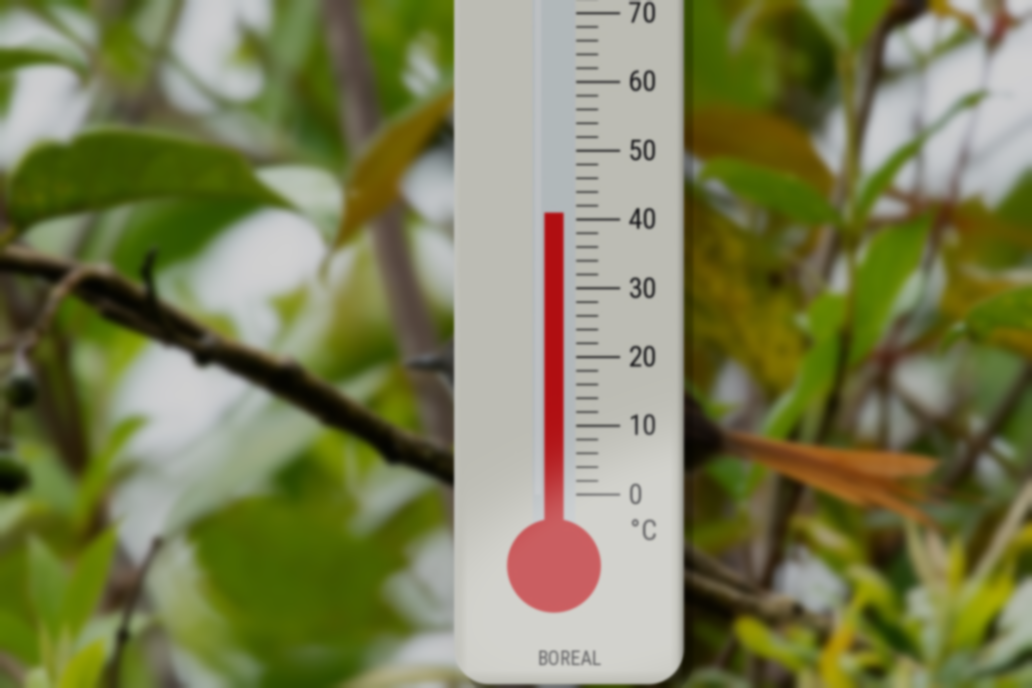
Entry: 41 °C
